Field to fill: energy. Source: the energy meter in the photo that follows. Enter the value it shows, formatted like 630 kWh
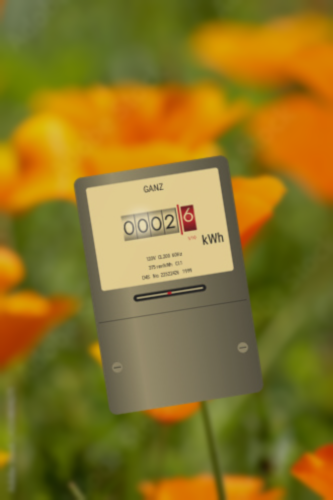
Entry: 2.6 kWh
